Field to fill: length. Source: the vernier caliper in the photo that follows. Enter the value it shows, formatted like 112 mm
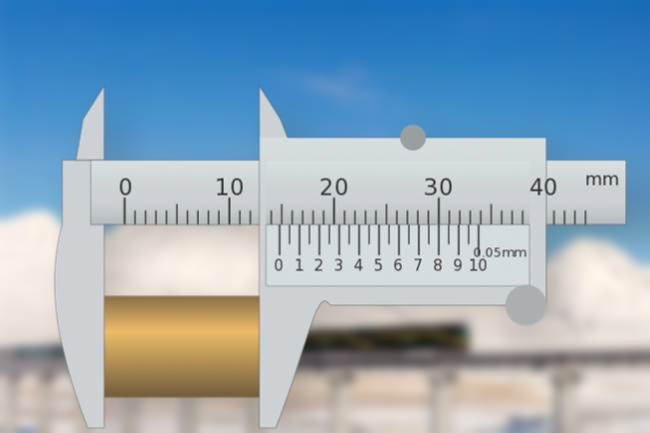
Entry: 14.8 mm
